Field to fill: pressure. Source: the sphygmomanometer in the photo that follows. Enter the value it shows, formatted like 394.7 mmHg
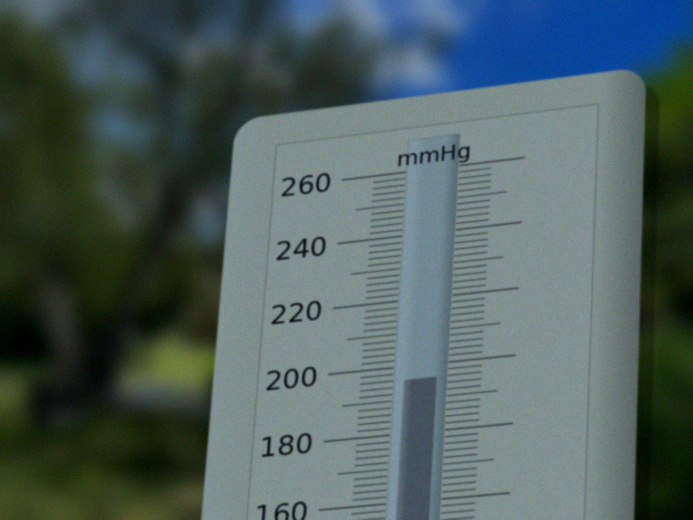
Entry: 196 mmHg
